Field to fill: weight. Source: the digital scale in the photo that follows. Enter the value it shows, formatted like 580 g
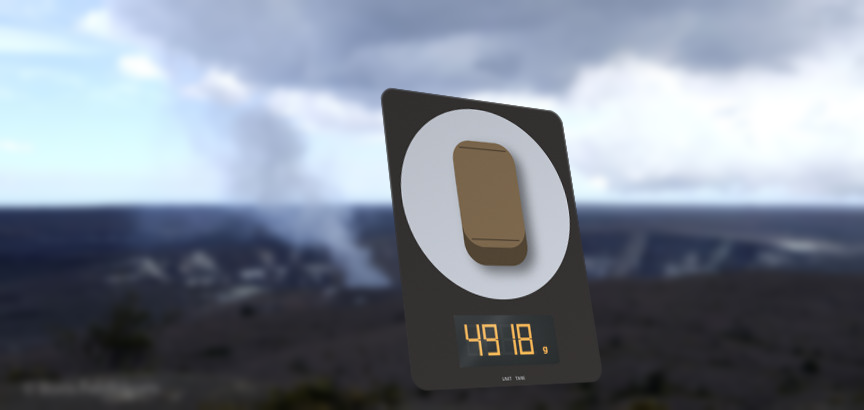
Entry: 4918 g
